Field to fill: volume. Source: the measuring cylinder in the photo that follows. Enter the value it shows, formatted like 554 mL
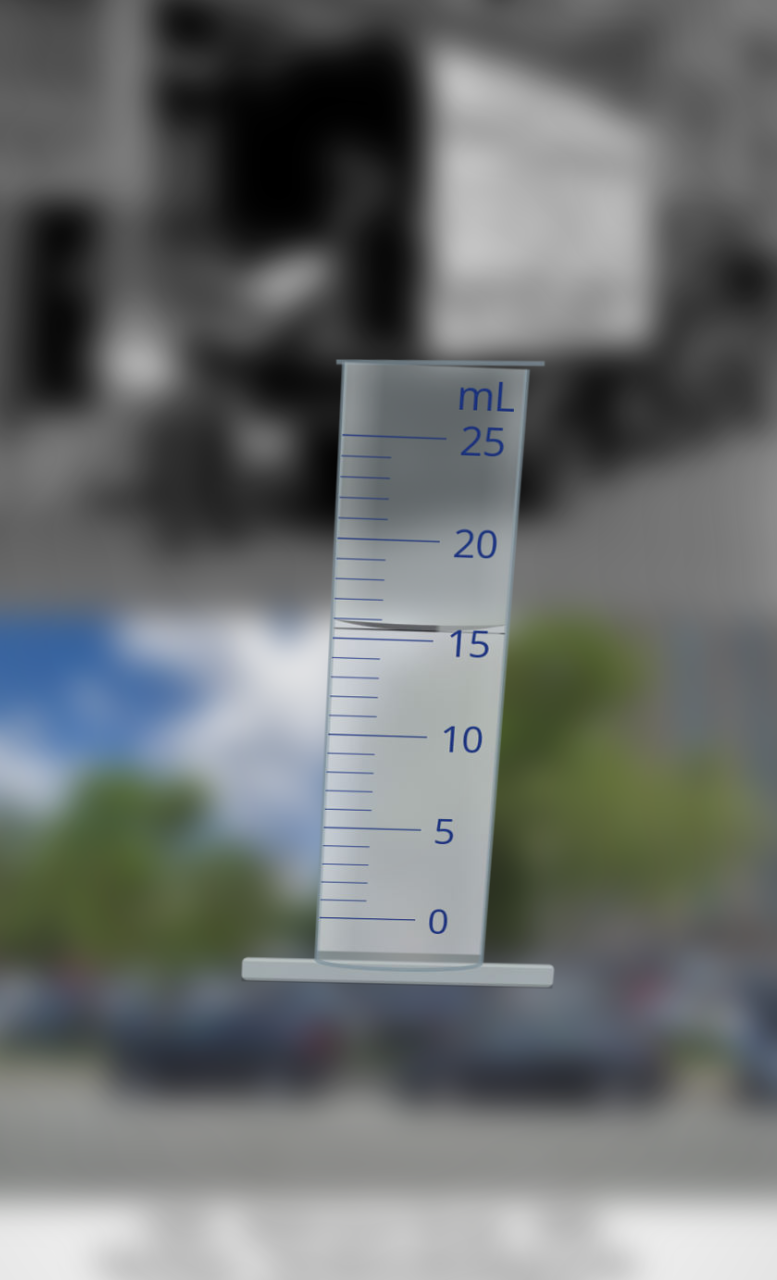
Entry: 15.5 mL
